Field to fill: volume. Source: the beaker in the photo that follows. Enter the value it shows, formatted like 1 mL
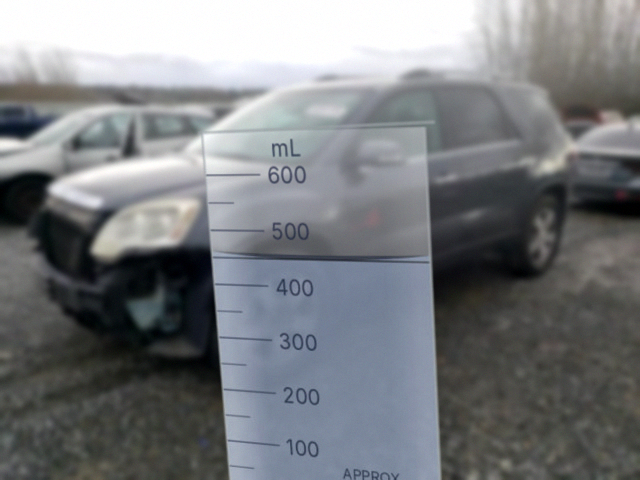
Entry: 450 mL
